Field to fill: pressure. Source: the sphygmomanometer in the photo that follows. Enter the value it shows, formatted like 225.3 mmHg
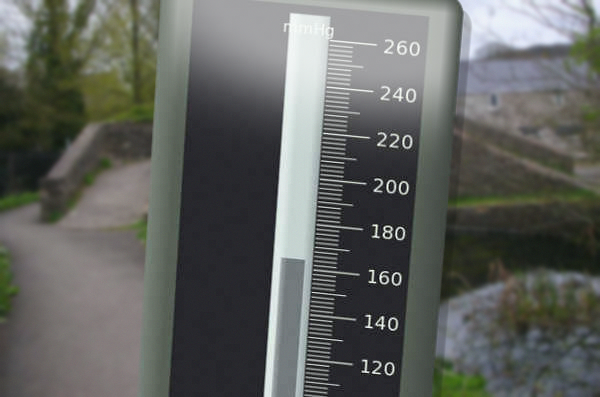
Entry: 164 mmHg
